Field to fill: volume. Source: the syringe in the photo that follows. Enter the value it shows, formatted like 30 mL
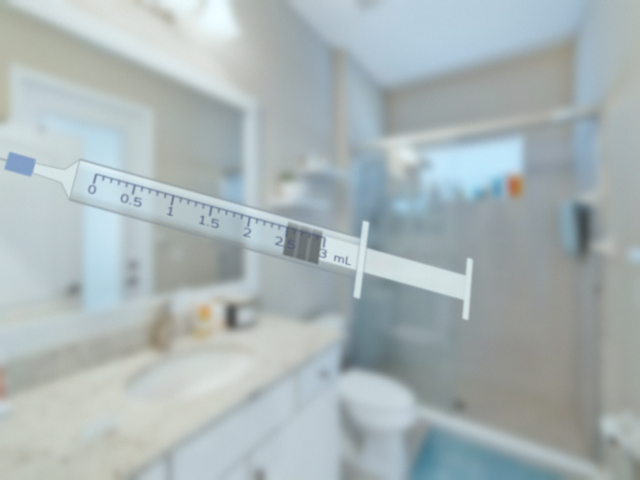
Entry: 2.5 mL
